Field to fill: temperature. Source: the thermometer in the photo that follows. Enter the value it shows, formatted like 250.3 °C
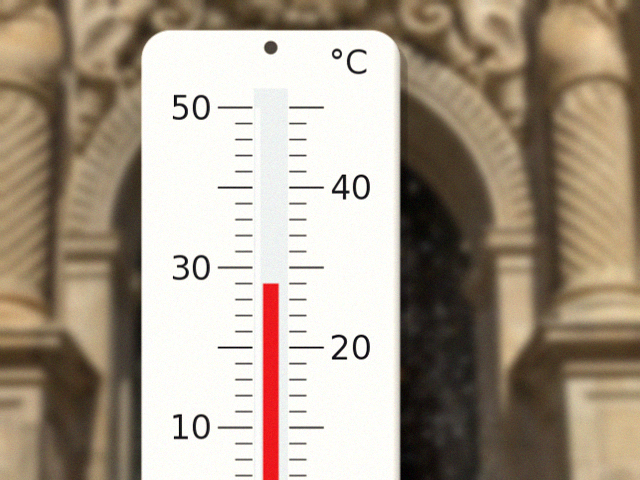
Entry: 28 °C
